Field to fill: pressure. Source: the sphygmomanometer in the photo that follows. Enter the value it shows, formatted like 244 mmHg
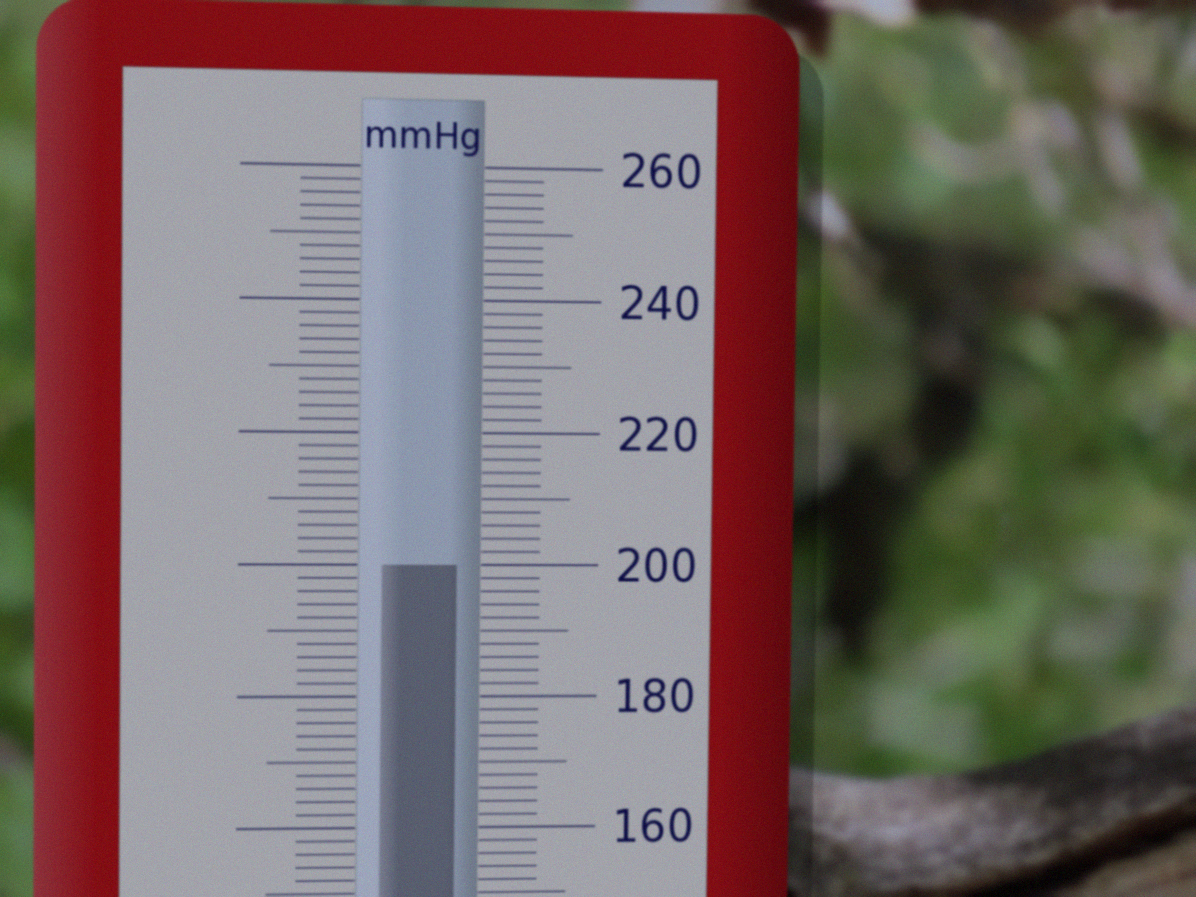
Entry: 200 mmHg
